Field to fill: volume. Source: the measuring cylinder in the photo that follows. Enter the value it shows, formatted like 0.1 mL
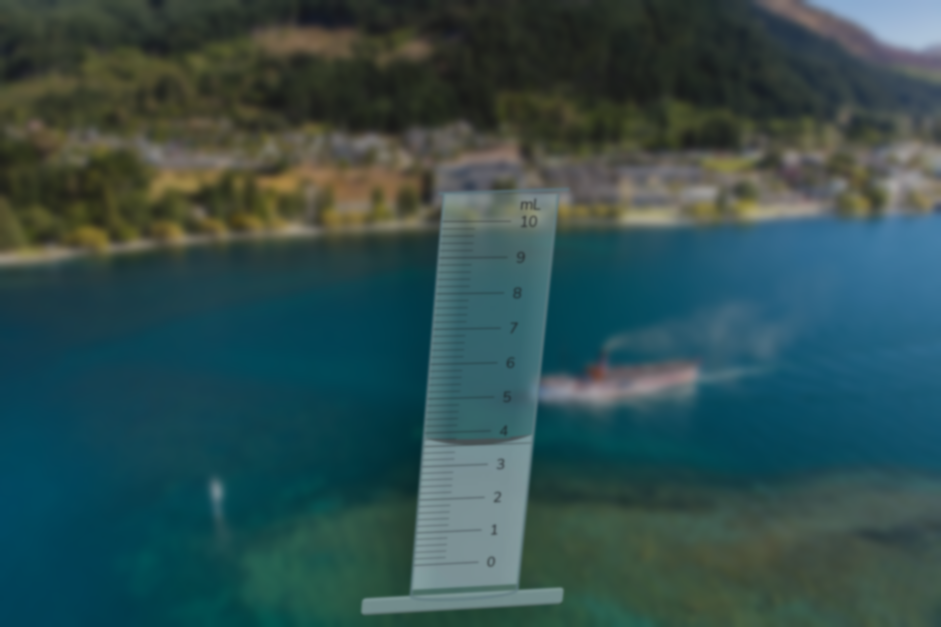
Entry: 3.6 mL
